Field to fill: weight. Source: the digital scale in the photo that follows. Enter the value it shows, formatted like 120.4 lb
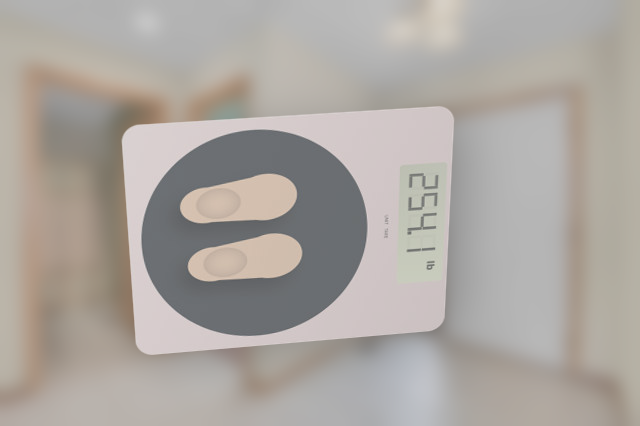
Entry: 254.1 lb
